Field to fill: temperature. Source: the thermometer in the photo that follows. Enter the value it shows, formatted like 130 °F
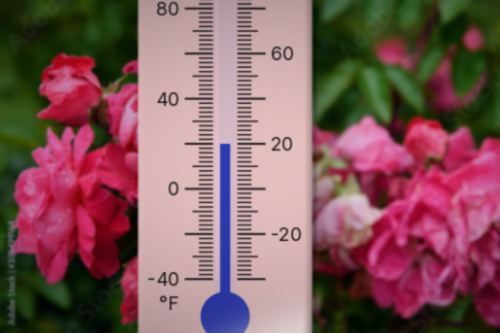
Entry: 20 °F
